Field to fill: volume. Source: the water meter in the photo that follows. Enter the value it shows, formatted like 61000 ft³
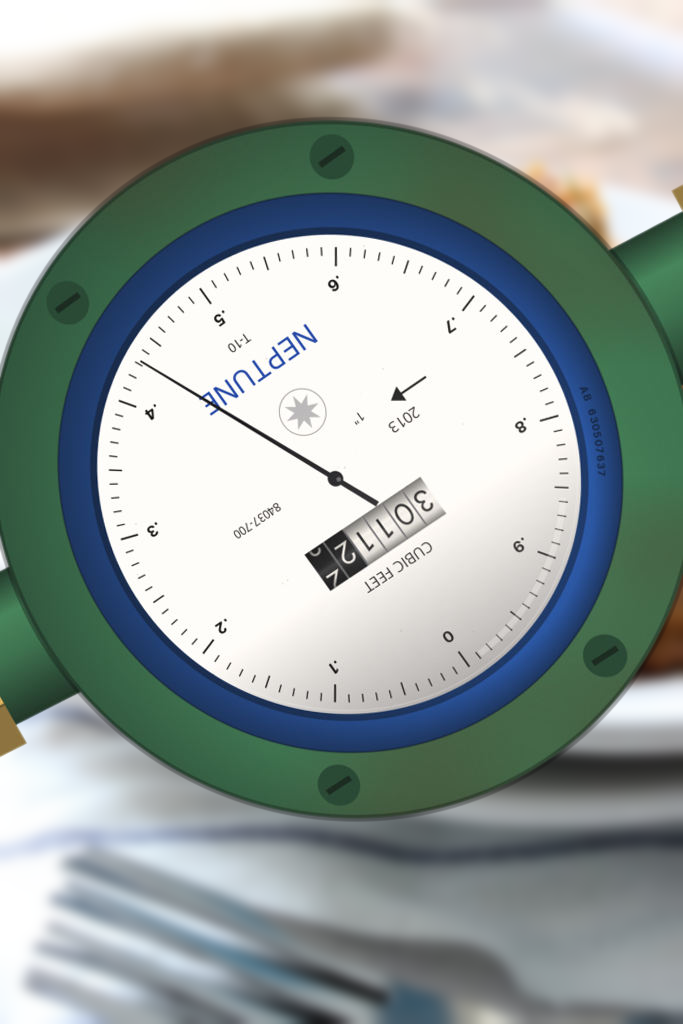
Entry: 301122.43 ft³
